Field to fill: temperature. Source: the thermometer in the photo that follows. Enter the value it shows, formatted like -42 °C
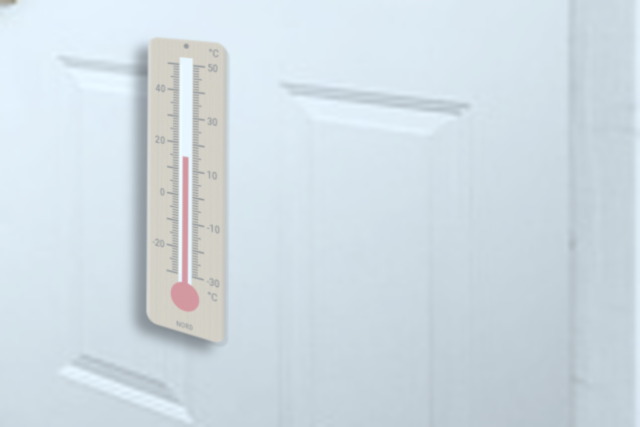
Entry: 15 °C
